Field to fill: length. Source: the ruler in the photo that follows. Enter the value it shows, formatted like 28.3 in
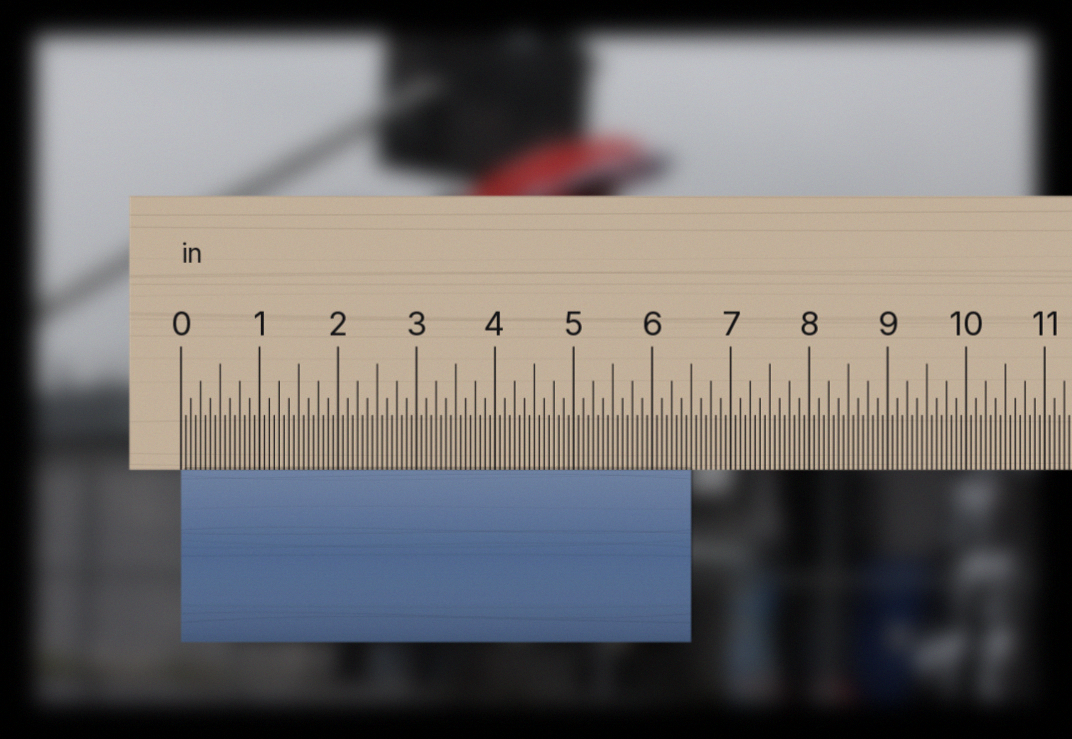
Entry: 6.5 in
